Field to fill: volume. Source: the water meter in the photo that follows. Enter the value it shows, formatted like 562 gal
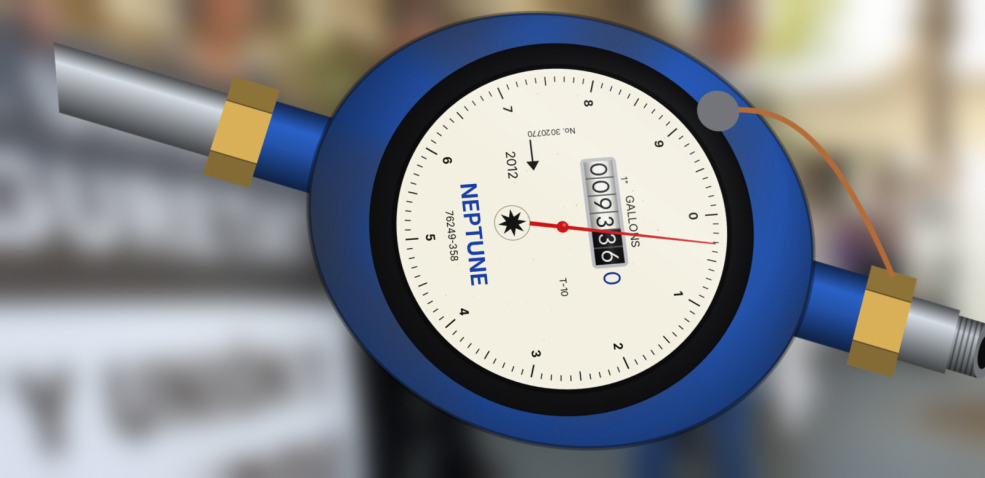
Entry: 93360.3 gal
